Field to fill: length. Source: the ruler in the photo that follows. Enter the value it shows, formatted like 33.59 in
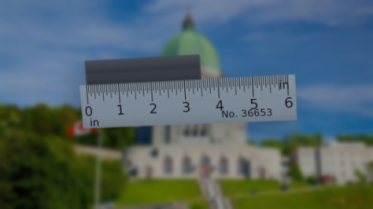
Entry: 3.5 in
